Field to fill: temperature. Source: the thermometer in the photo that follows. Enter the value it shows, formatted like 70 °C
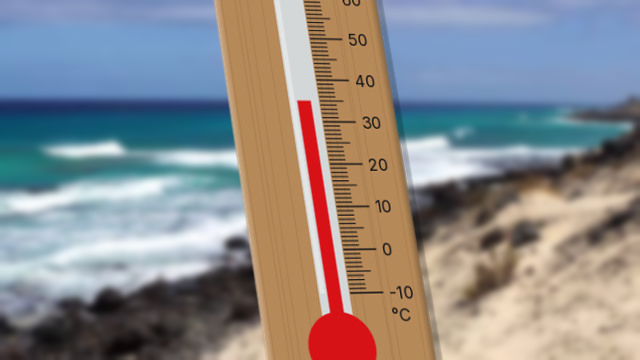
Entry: 35 °C
